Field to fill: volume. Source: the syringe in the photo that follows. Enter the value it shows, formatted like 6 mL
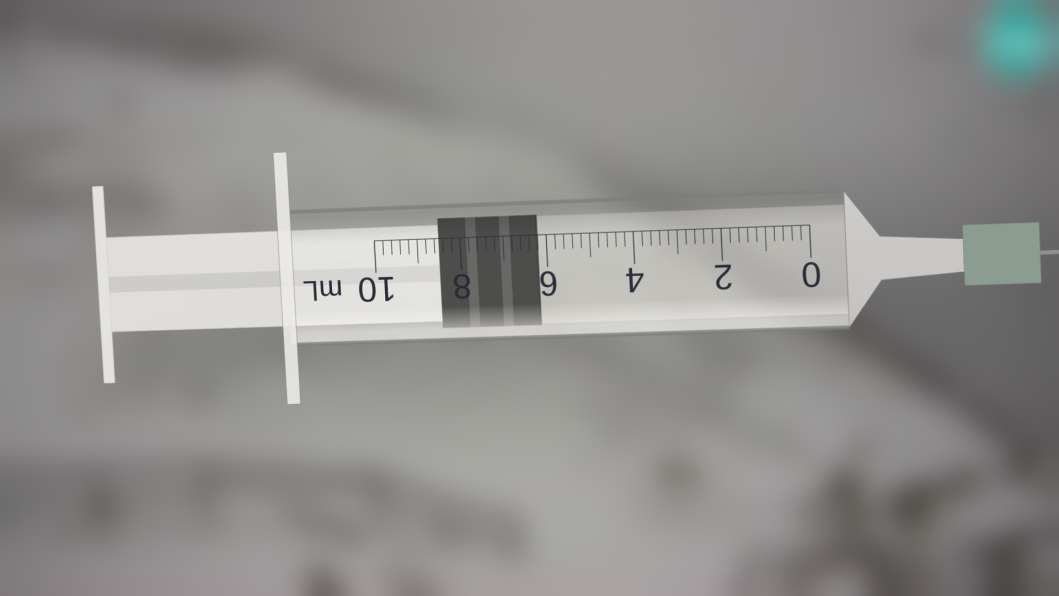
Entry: 6.2 mL
